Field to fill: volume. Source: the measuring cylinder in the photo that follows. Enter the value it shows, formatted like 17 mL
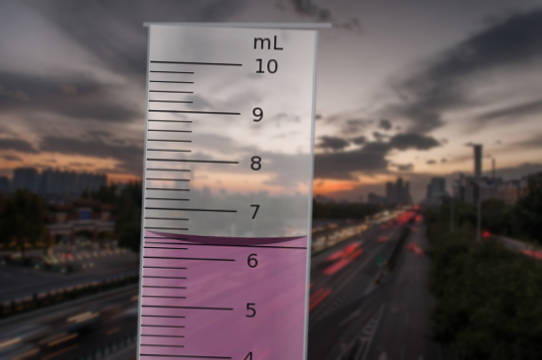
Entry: 6.3 mL
